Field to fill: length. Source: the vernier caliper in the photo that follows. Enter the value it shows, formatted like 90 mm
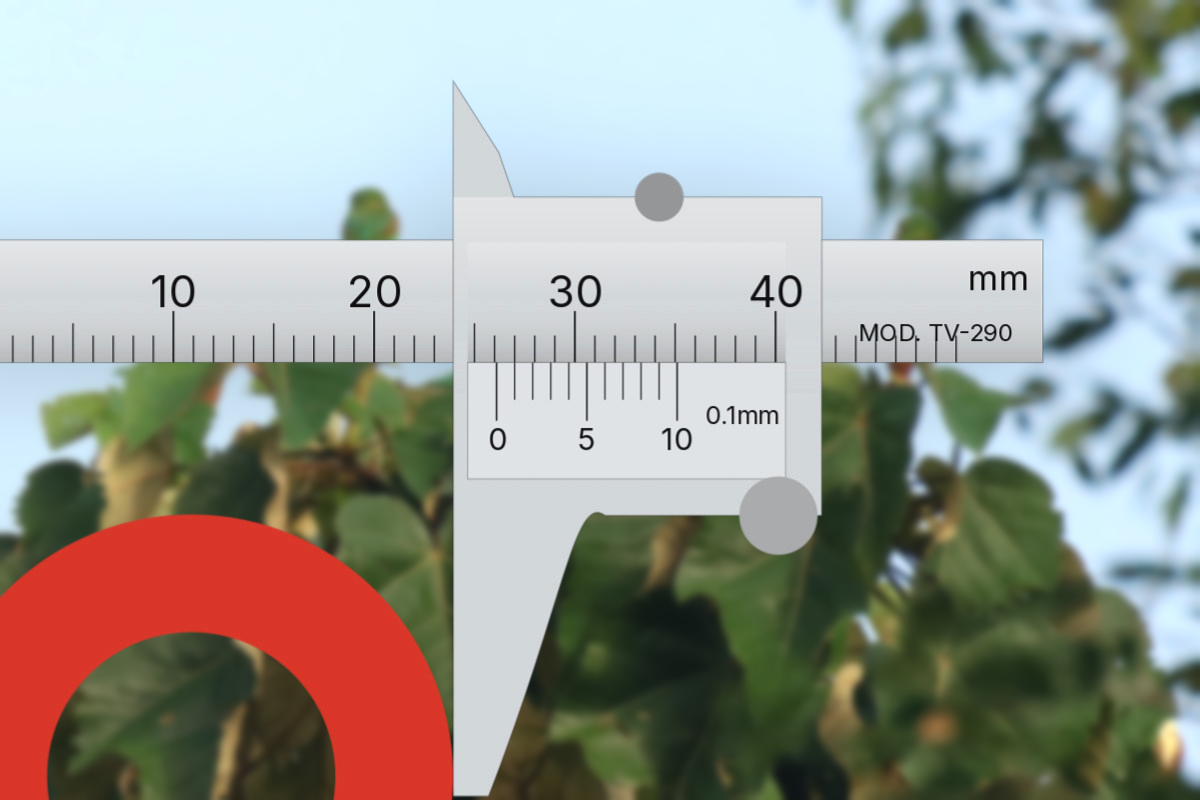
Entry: 26.1 mm
